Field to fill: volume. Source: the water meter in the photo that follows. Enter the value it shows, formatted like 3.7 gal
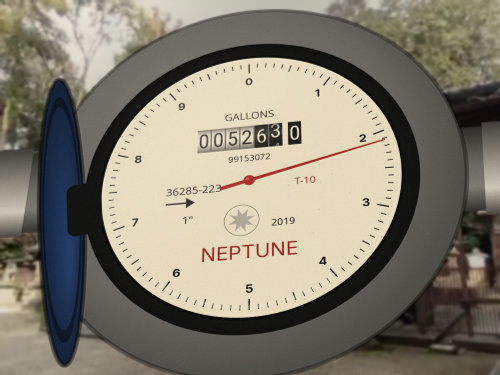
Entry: 52632.1 gal
